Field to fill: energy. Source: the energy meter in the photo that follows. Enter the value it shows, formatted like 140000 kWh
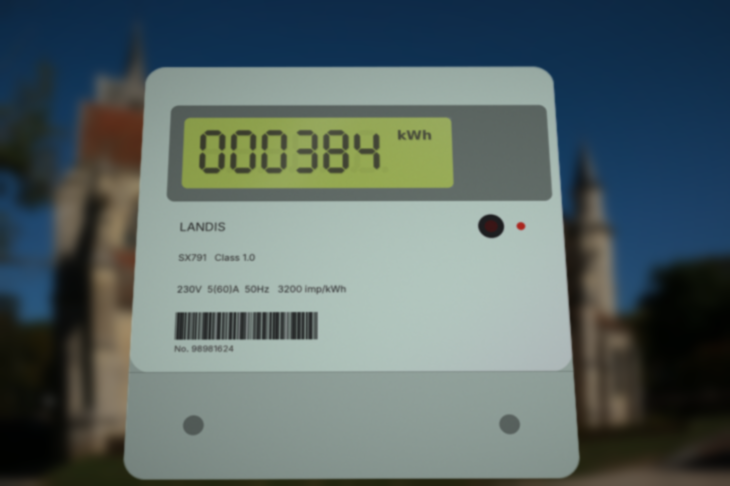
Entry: 384 kWh
